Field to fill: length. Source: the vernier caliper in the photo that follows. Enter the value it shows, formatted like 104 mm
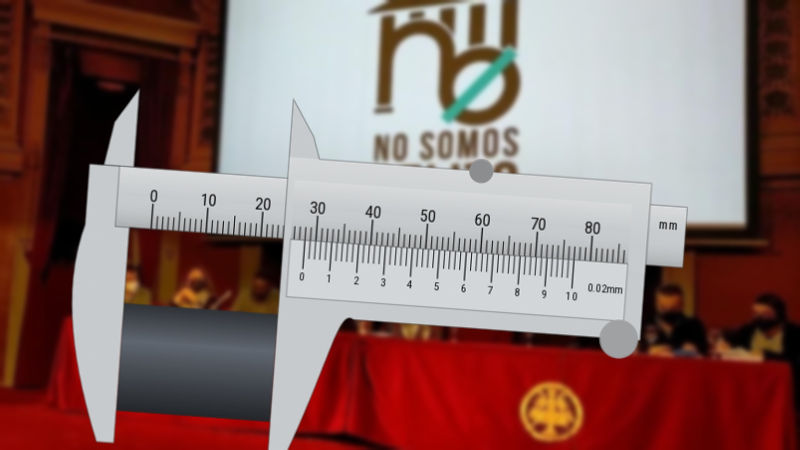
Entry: 28.0 mm
